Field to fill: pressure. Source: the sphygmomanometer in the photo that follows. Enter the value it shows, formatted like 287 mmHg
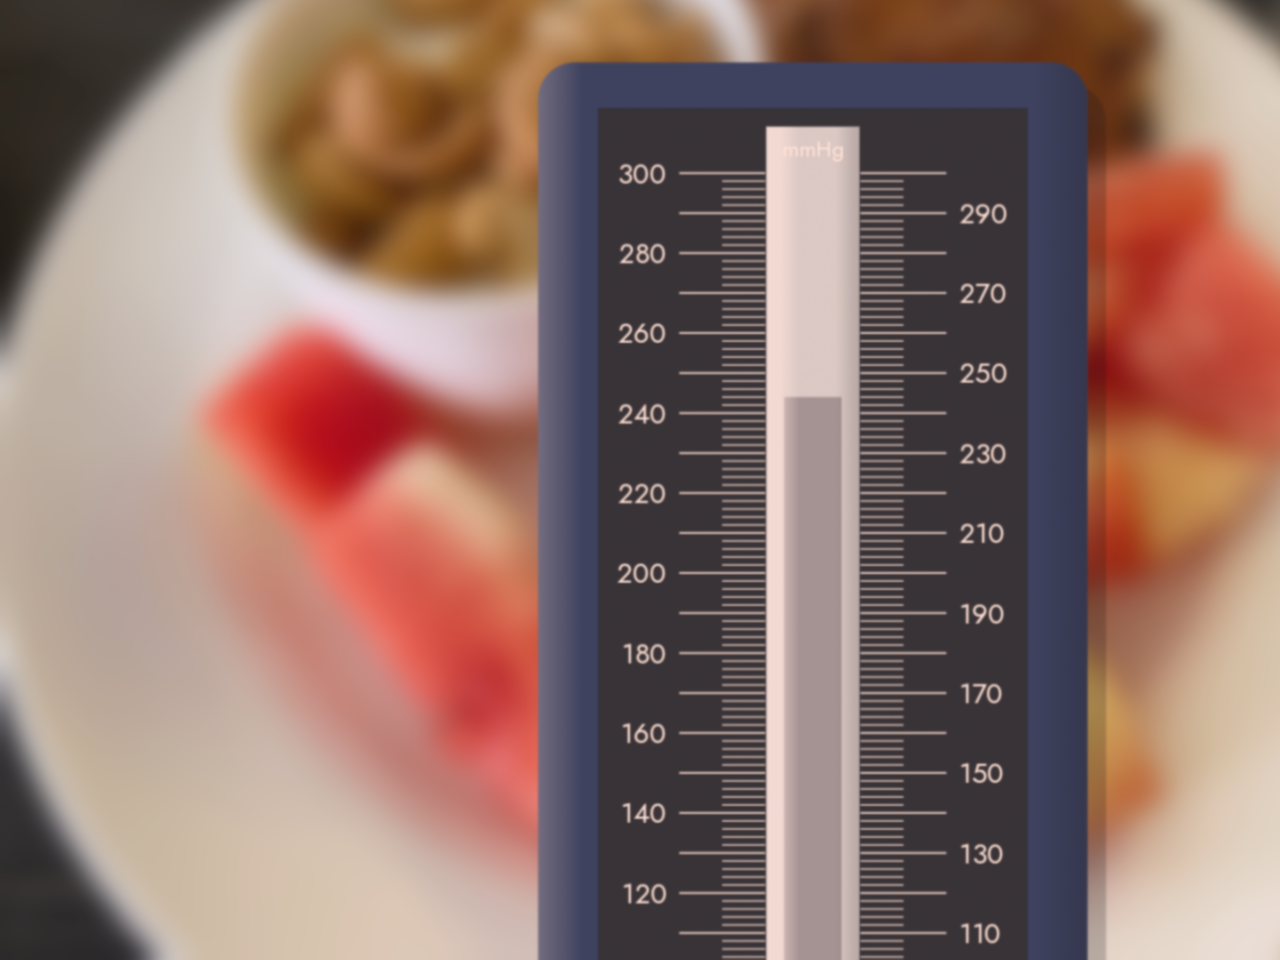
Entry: 244 mmHg
